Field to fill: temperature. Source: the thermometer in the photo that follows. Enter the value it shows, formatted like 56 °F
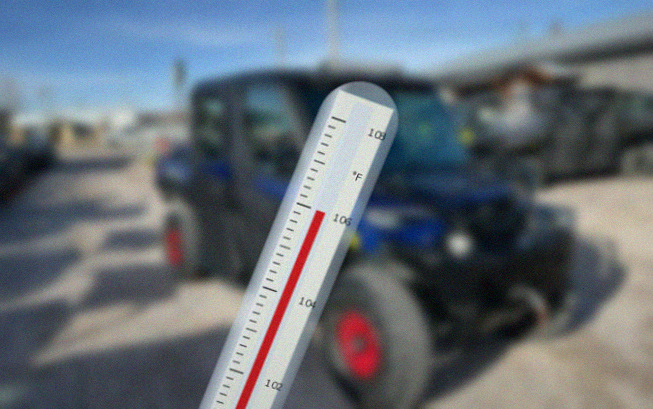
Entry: 106 °F
